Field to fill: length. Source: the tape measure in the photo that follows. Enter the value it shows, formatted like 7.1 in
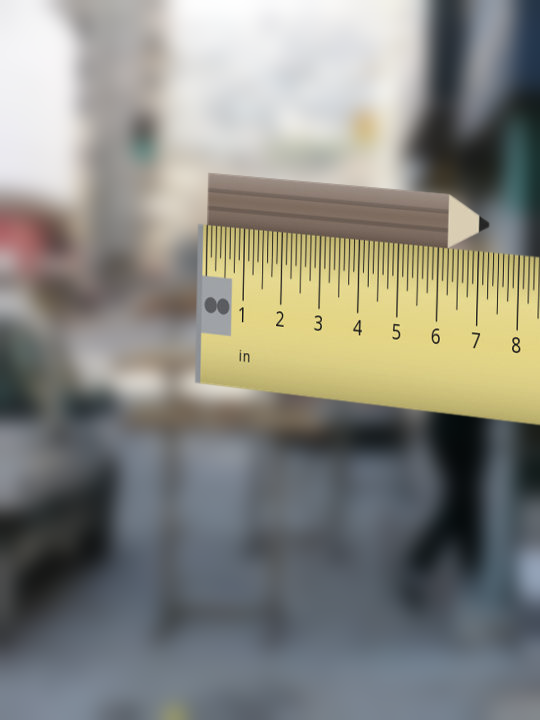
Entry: 7.25 in
